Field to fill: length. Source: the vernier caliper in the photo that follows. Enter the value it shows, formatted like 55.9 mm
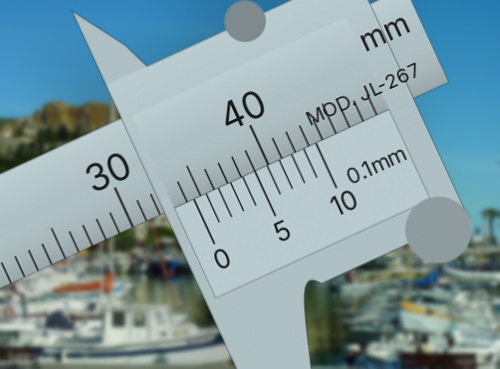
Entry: 34.5 mm
